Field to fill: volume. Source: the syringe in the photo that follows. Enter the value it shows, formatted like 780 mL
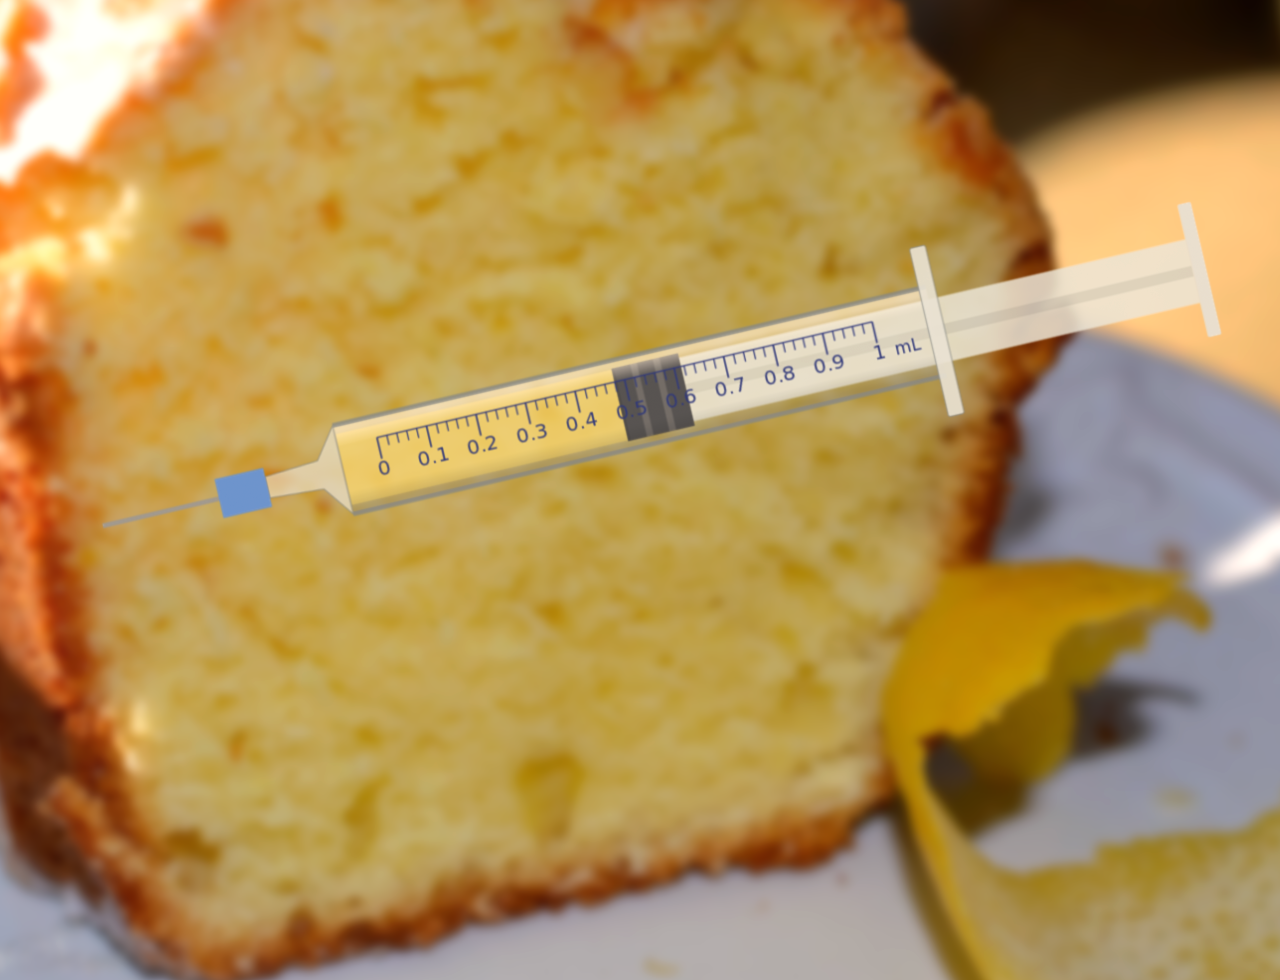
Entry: 0.48 mL
